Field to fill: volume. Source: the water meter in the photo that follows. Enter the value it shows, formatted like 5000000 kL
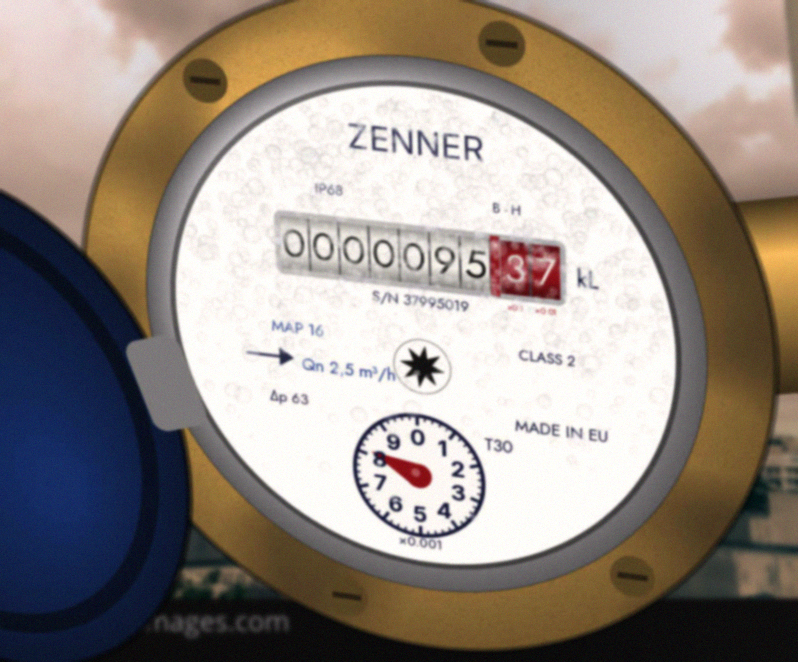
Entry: 95.378 kL
